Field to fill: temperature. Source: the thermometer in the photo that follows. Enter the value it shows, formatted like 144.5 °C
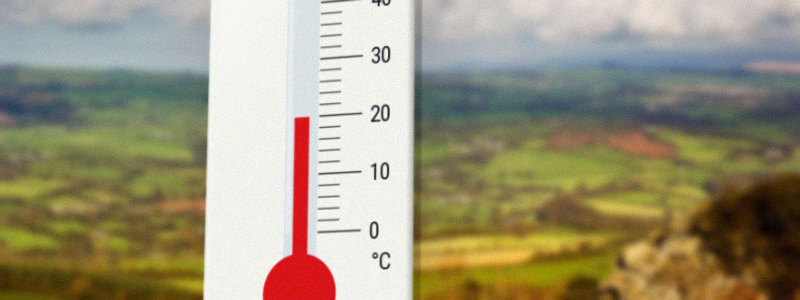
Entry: 20 °C
